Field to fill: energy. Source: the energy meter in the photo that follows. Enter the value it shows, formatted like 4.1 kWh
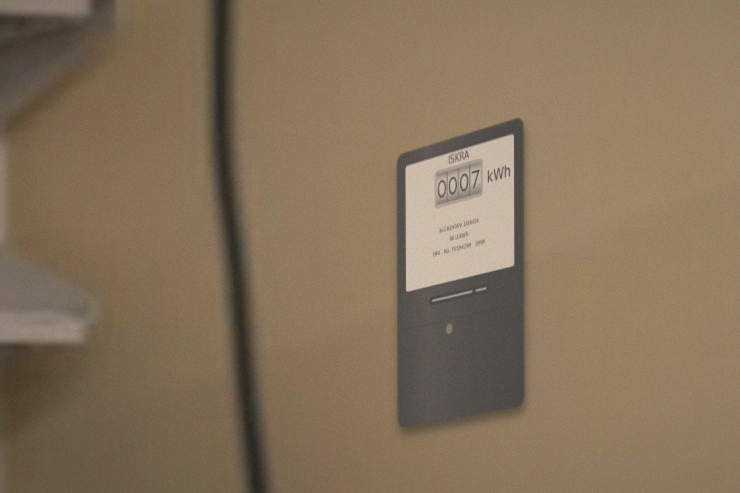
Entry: 7 kWh
